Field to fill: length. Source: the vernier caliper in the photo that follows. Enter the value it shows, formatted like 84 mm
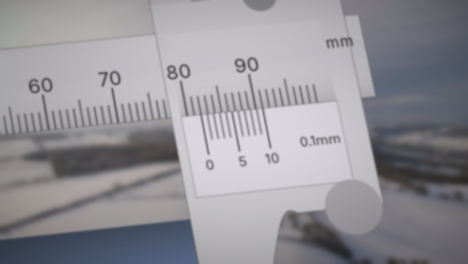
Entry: 82.0 mm
